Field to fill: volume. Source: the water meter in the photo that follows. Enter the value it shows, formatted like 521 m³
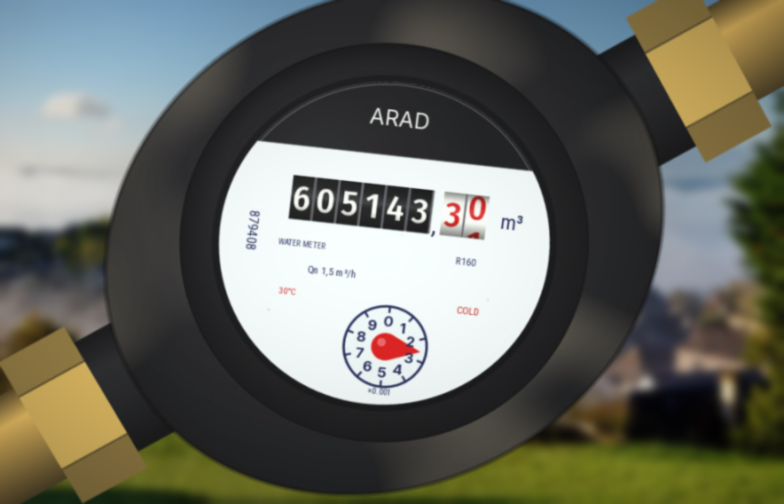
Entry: 605143.302 m³
